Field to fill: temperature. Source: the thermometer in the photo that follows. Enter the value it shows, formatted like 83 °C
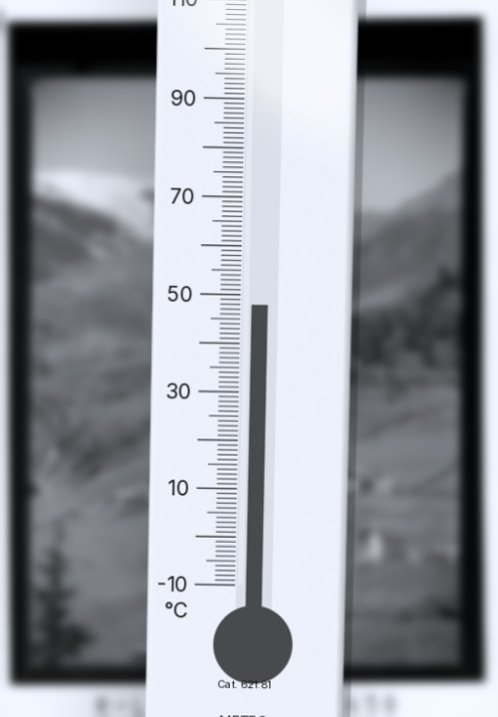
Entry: 48 °C
